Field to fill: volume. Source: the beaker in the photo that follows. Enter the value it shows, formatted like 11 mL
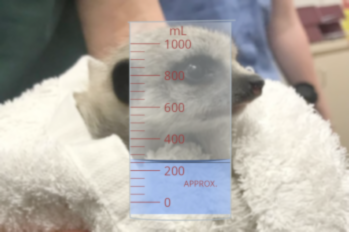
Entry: 250 mL
